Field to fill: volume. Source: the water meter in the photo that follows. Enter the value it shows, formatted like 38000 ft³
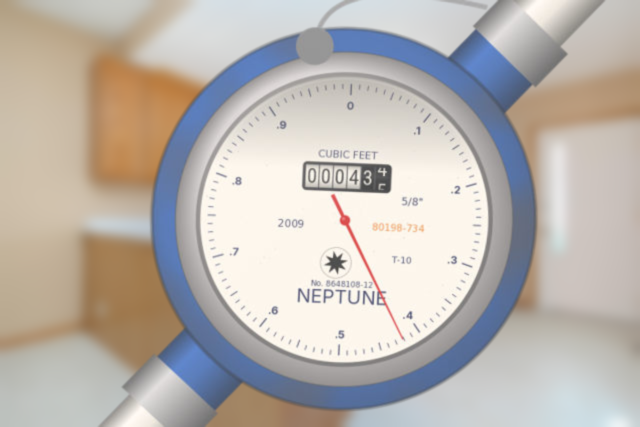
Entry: 434.42 ft³
